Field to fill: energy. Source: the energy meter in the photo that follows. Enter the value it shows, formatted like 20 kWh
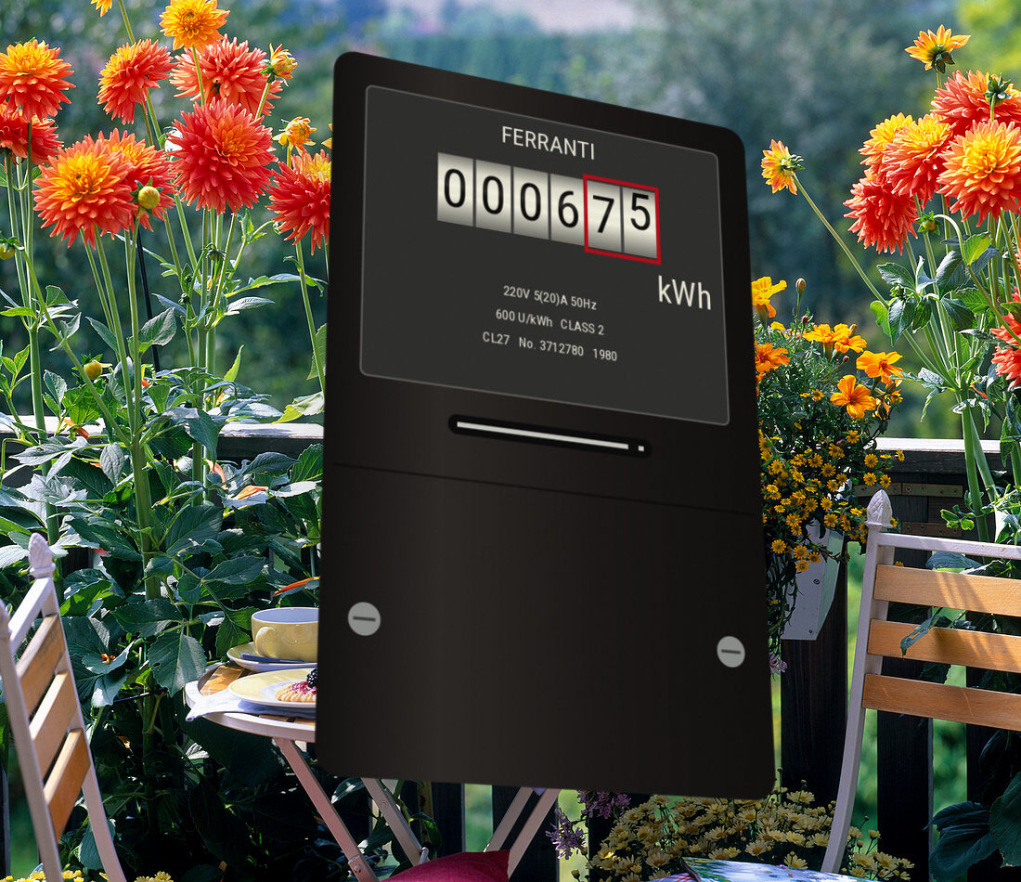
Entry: 6.75 kWh
